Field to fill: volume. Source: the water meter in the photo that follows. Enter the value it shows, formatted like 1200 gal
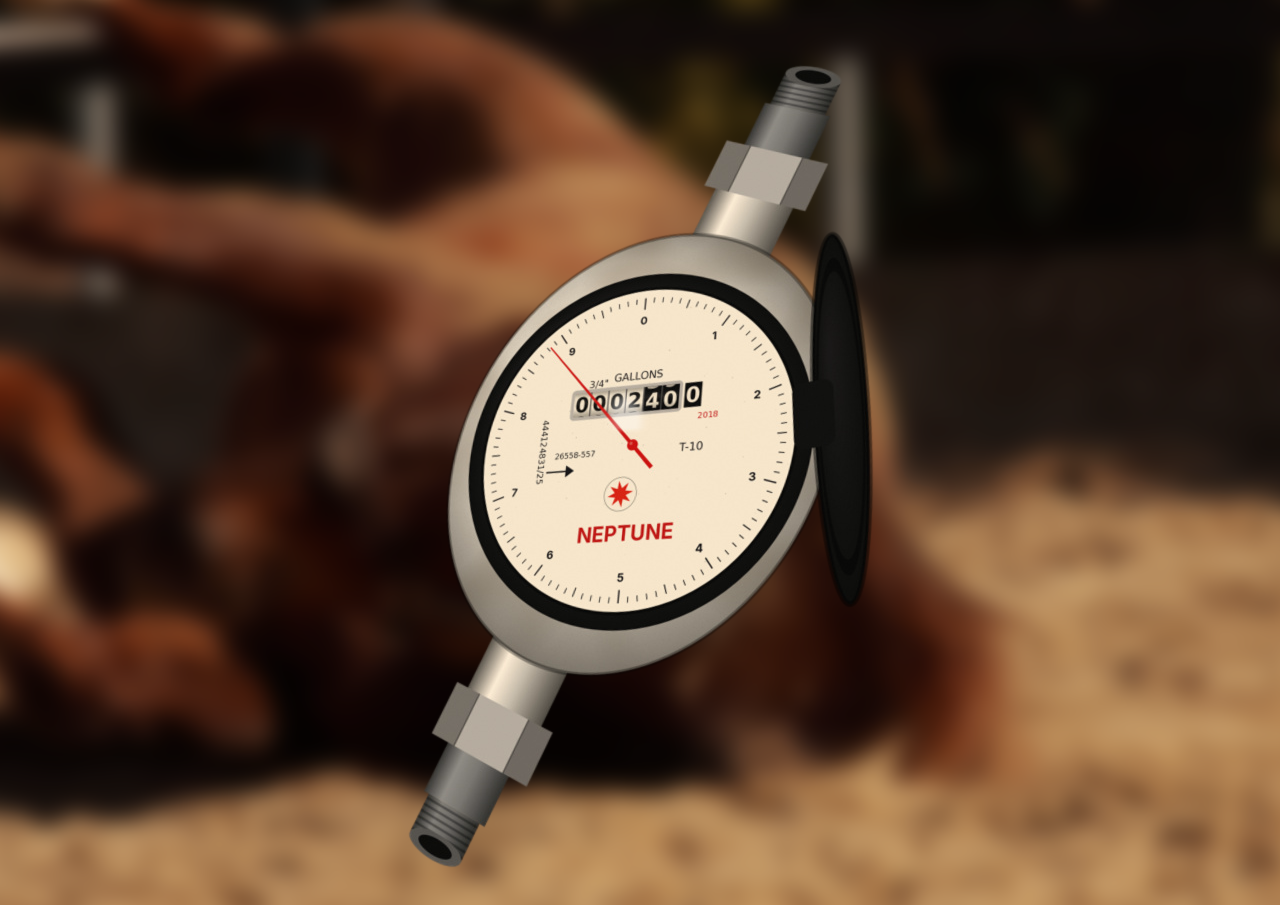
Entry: 2398.8 gal
